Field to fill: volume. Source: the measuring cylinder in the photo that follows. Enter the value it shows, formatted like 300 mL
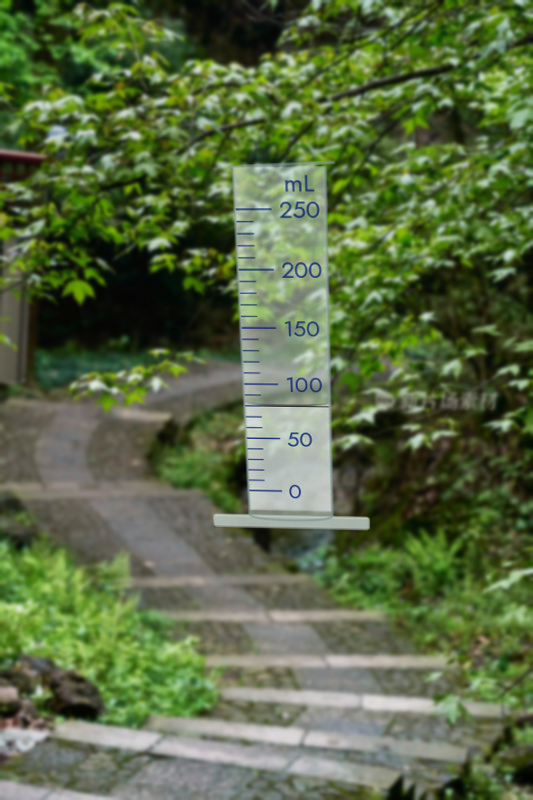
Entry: 80 mL
